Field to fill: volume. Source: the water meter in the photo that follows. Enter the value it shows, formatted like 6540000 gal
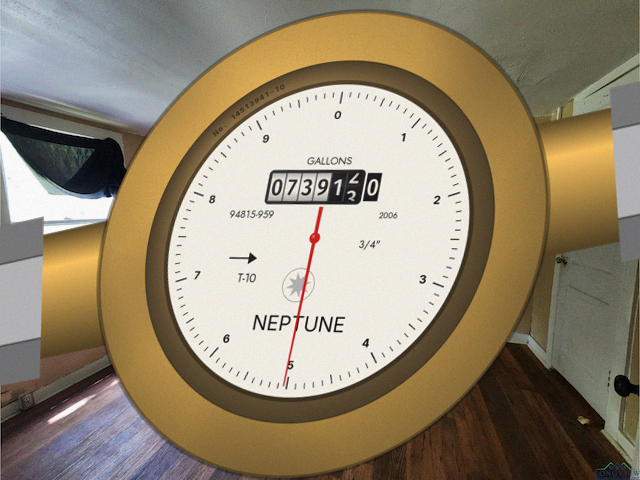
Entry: 739125.0 gal
